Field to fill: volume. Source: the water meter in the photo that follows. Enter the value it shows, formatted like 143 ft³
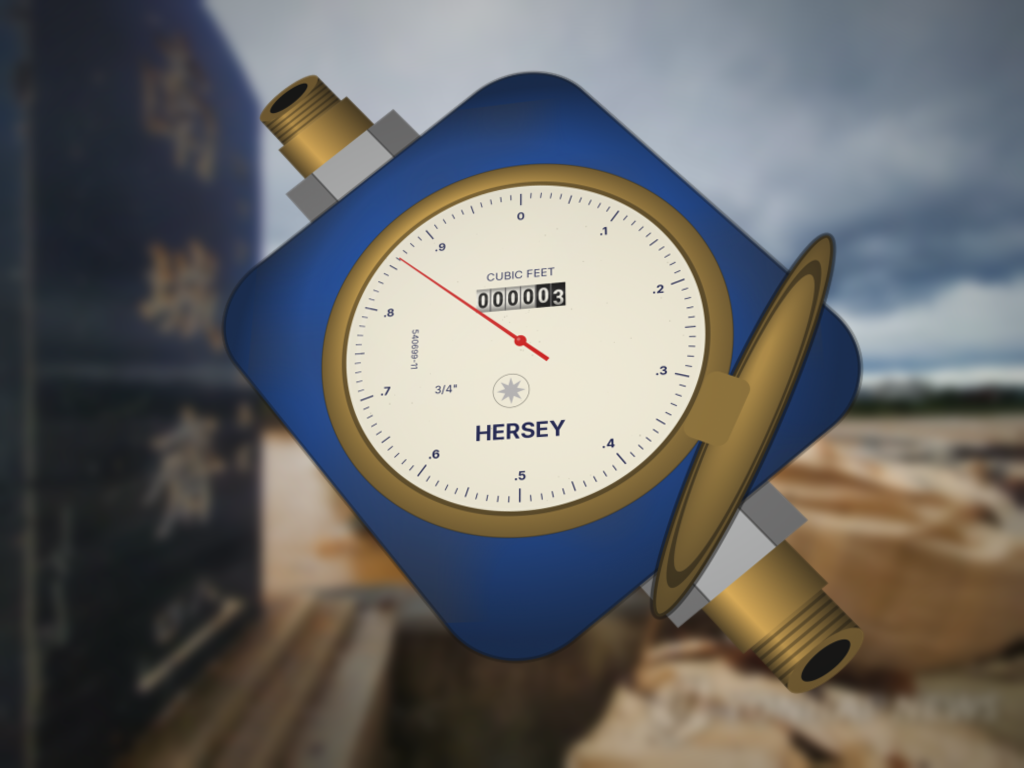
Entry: 2.86 ft³
